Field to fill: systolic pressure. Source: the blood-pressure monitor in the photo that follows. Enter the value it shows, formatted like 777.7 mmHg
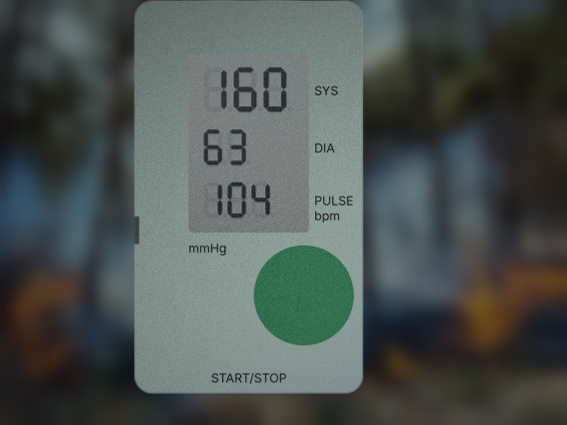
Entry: 160 mmHg
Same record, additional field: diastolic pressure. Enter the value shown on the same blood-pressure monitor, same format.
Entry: 63 mmHg
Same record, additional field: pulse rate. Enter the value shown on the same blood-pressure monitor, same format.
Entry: 104 bpm
